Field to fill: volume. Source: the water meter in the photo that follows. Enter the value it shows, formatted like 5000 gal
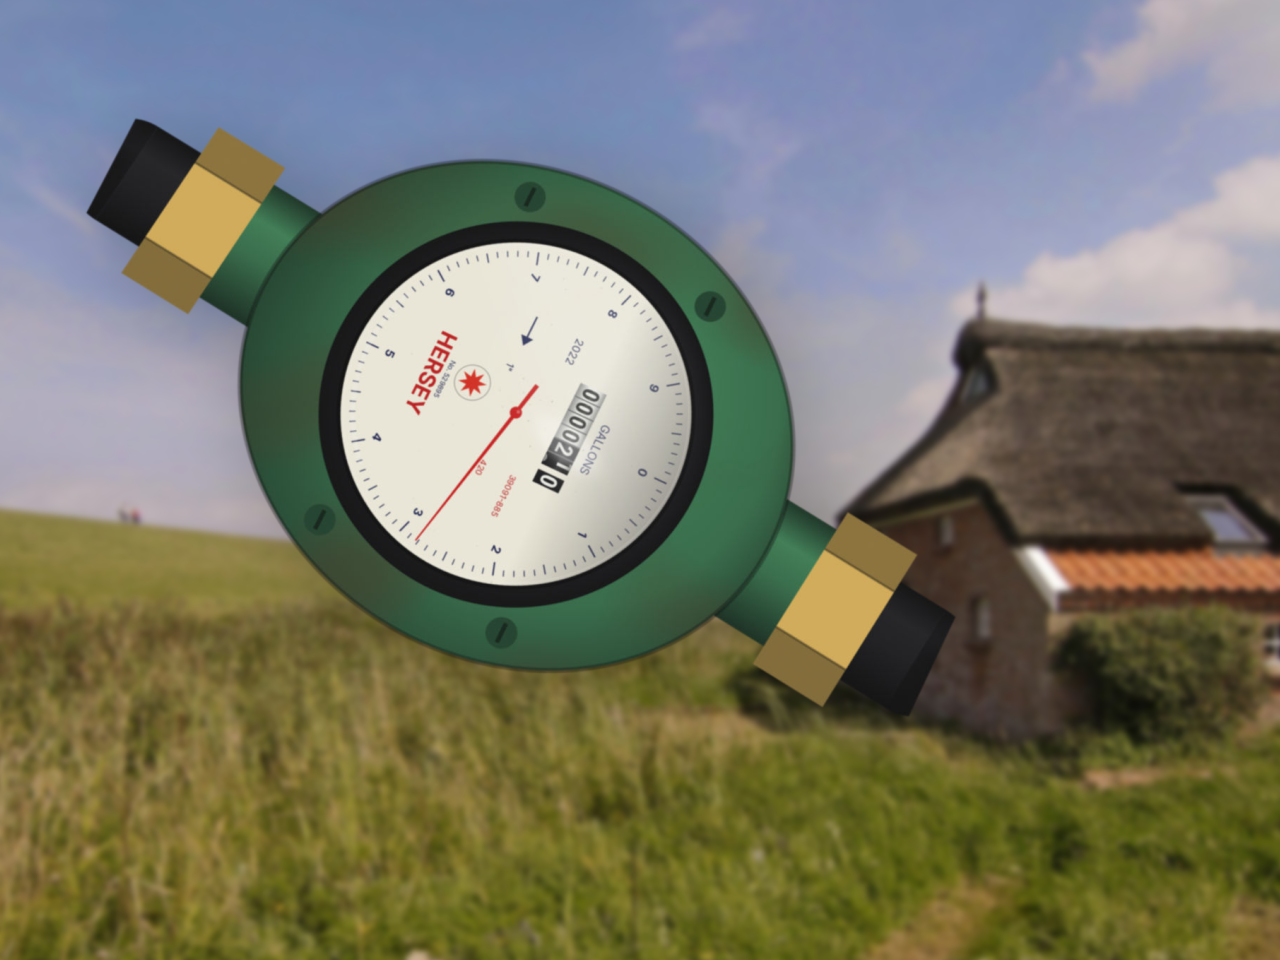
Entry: 212.8 gal
